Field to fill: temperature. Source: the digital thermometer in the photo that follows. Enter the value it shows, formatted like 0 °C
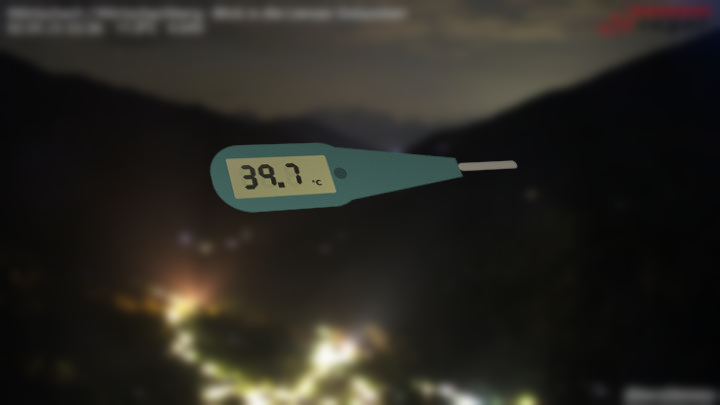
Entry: 39.7 °C
